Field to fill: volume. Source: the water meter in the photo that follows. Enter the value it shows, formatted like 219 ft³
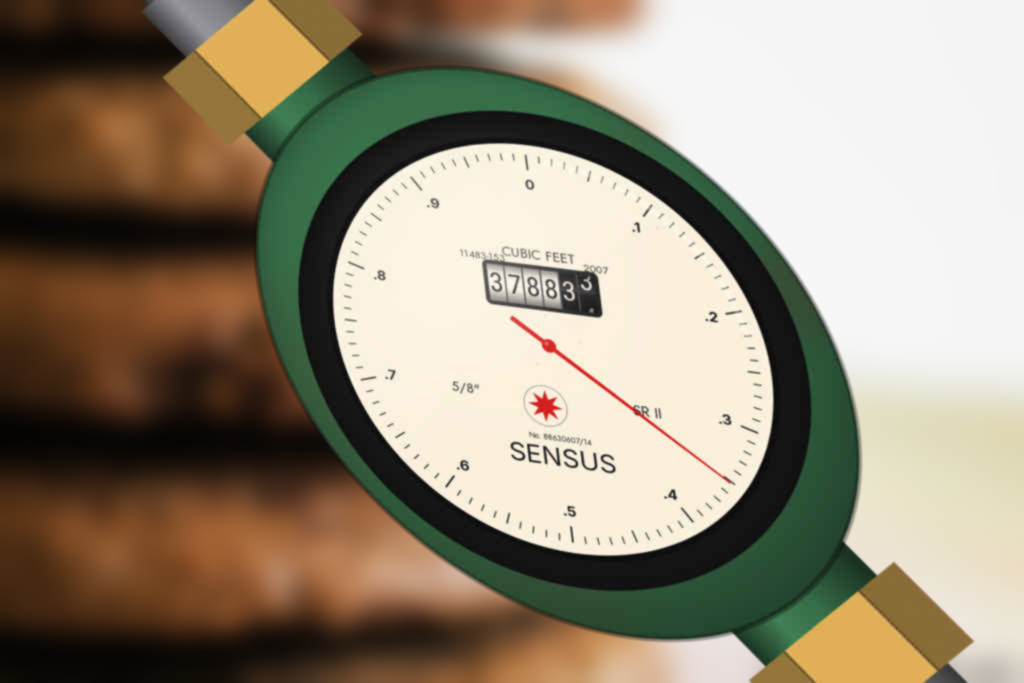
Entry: 378833.35 ft³
